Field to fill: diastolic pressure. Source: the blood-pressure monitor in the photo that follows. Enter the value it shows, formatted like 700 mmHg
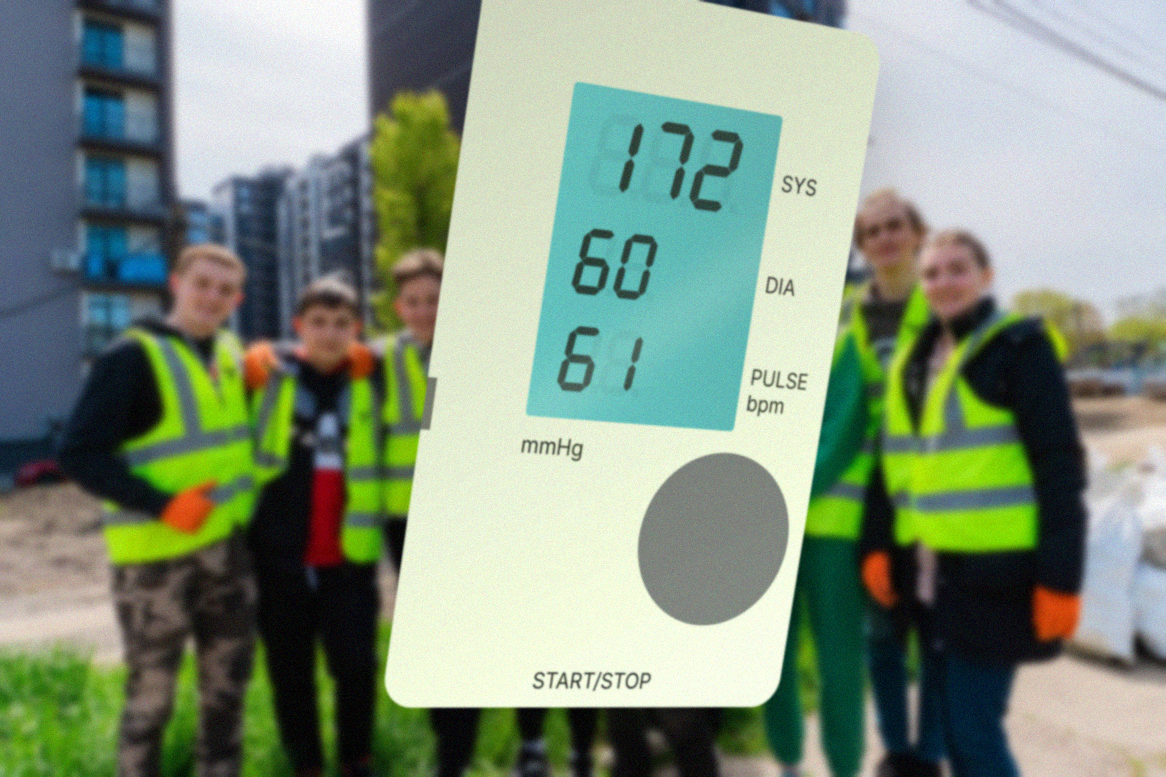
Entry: 60 mmHg
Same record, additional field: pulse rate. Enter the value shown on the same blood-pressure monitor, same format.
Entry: 61 bpm
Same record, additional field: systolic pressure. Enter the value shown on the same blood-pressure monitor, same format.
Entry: 172 mmHg
